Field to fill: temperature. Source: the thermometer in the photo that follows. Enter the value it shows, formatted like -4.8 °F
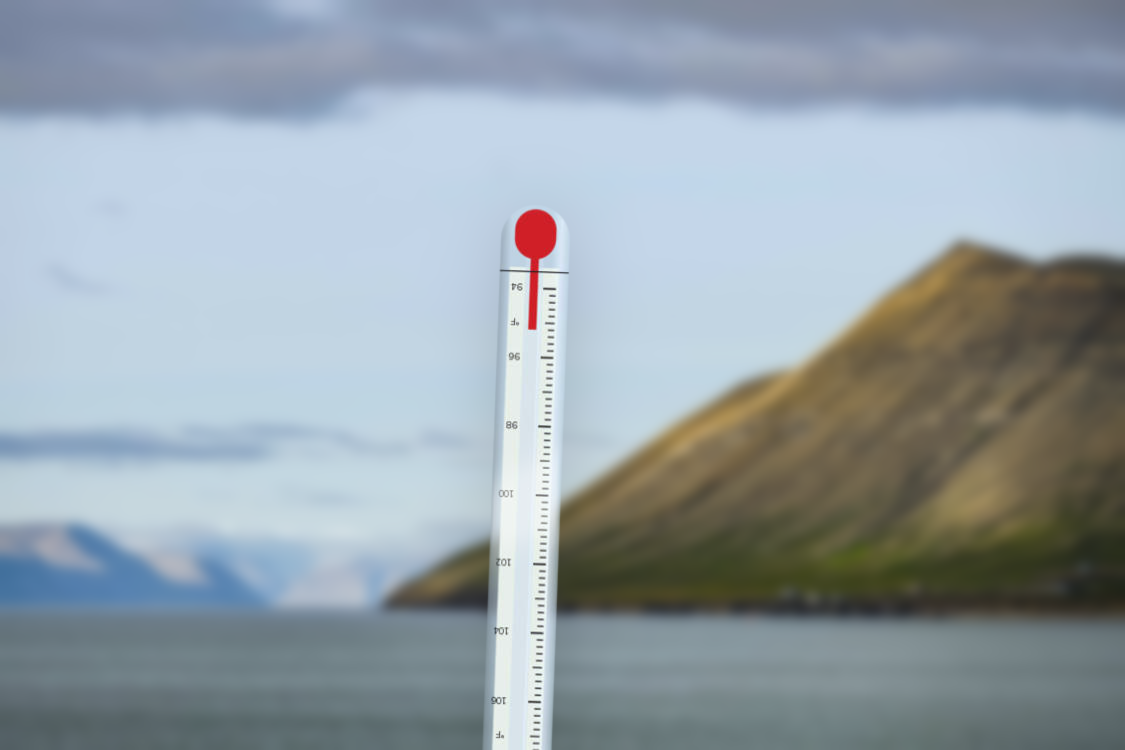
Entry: 95.2 °F
